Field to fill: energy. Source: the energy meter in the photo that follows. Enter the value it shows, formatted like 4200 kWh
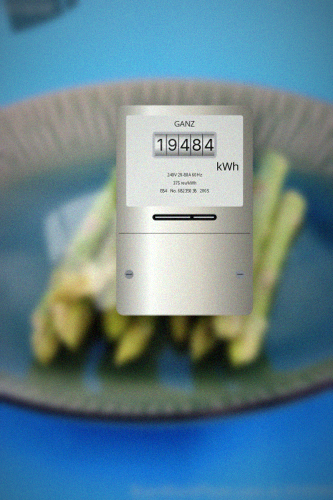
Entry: 19484 kWh
